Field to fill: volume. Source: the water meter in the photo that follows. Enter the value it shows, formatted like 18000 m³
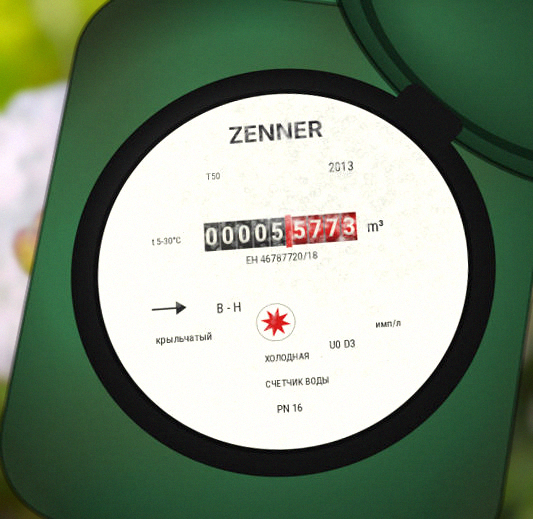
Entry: 5.5773 m³
